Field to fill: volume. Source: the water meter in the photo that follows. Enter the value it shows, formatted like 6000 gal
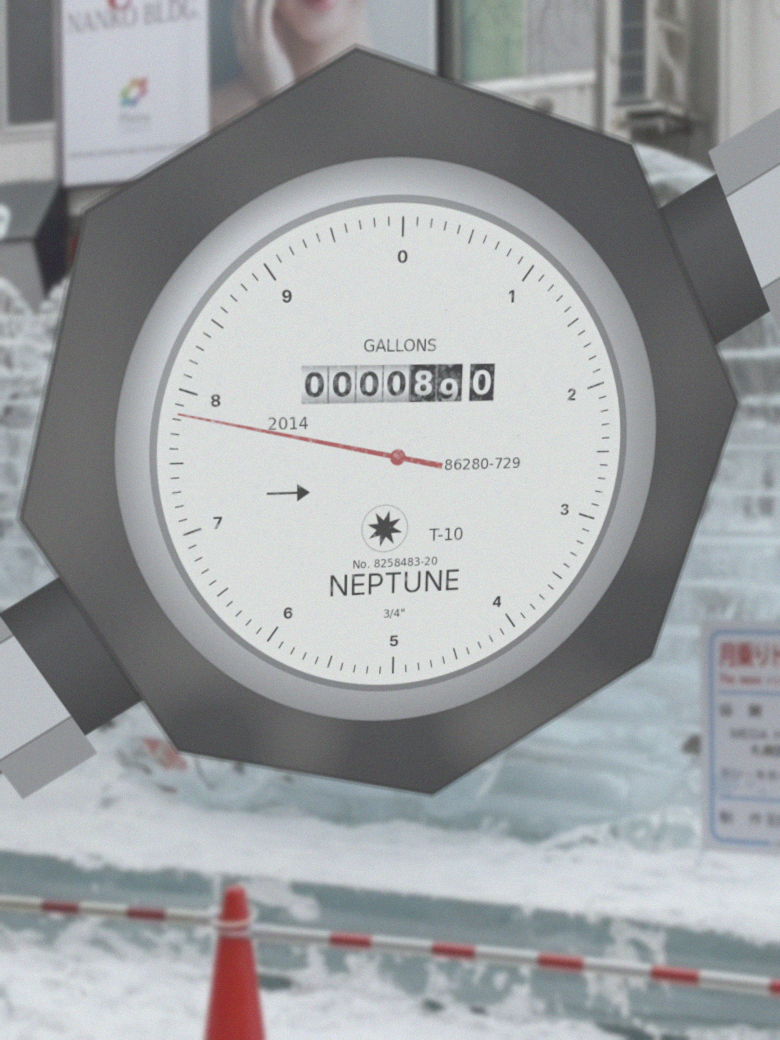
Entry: 887.8 gal
